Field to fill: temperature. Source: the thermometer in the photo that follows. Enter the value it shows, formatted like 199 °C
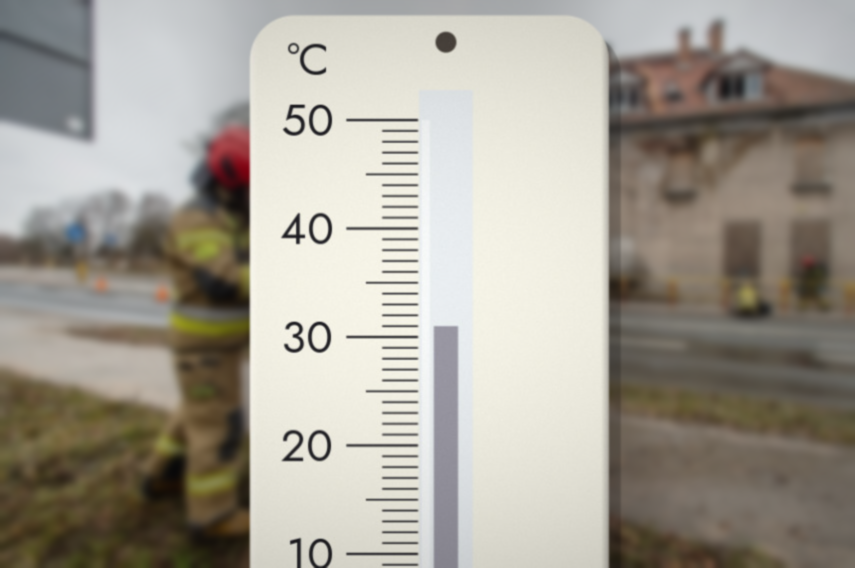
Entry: 31 °C
